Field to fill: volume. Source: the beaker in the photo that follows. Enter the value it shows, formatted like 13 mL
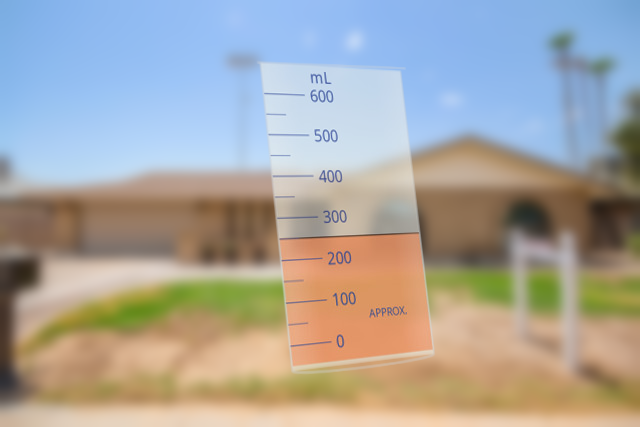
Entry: 250 mL
